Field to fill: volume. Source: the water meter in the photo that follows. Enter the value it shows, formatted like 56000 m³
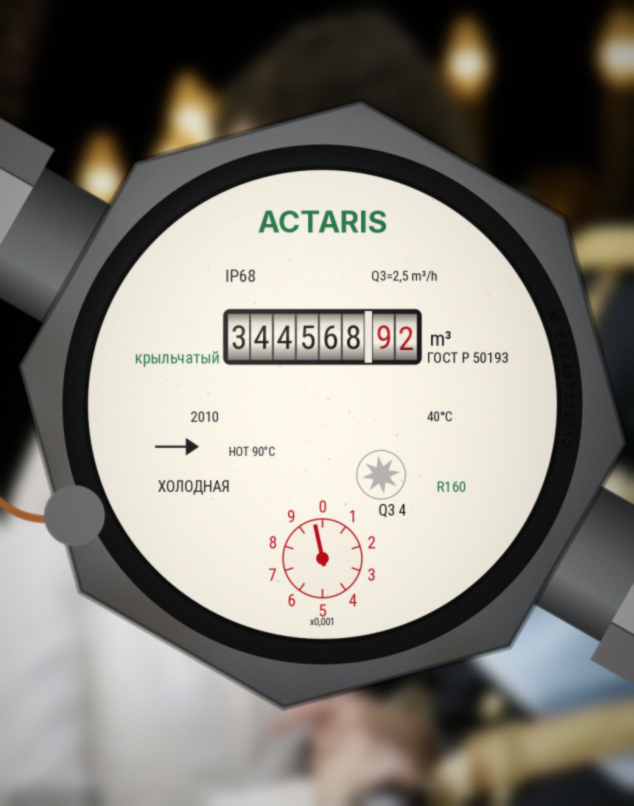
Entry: 344568.919 m³
